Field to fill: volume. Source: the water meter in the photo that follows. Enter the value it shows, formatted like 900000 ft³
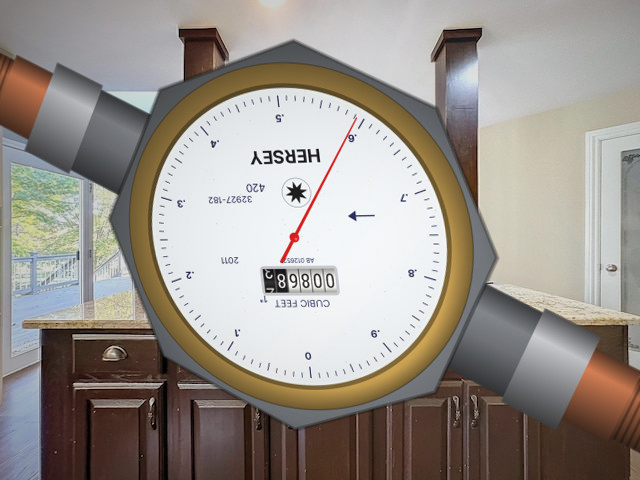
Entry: 8682.59 ft³
